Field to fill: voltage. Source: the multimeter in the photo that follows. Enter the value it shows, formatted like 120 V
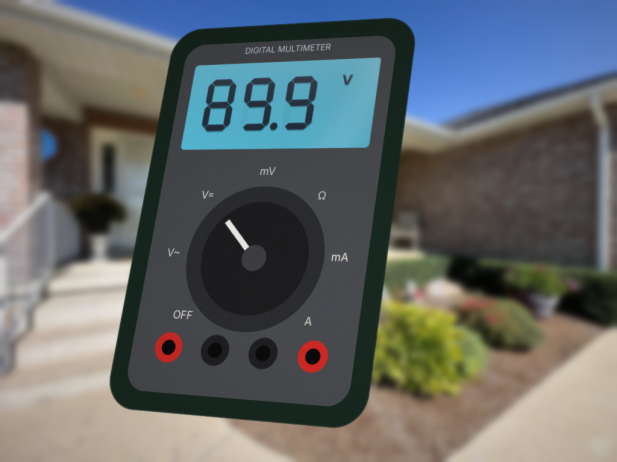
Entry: 89.9 V
